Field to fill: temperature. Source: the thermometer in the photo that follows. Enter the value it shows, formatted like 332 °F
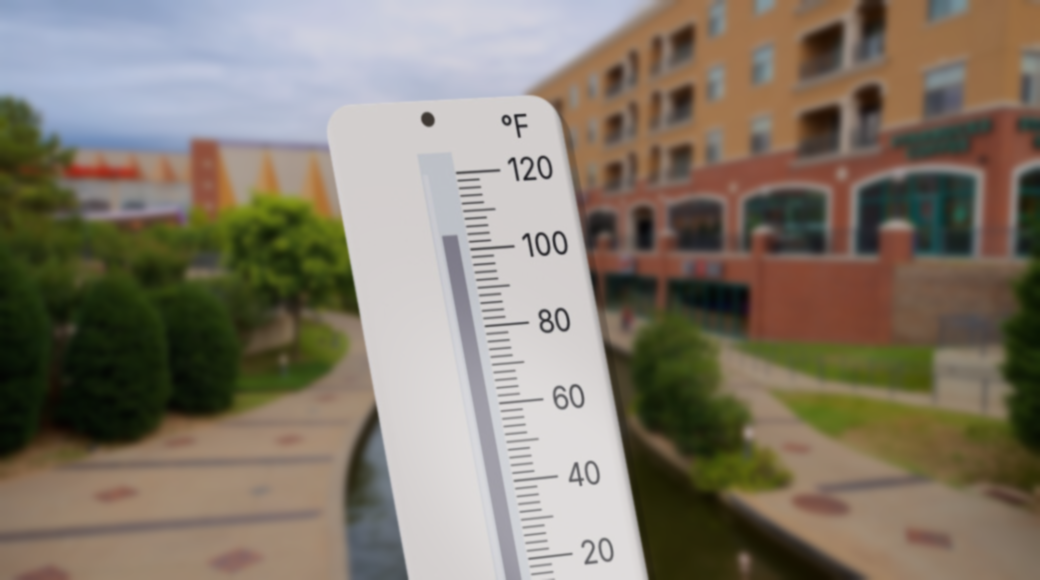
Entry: 104 °F
